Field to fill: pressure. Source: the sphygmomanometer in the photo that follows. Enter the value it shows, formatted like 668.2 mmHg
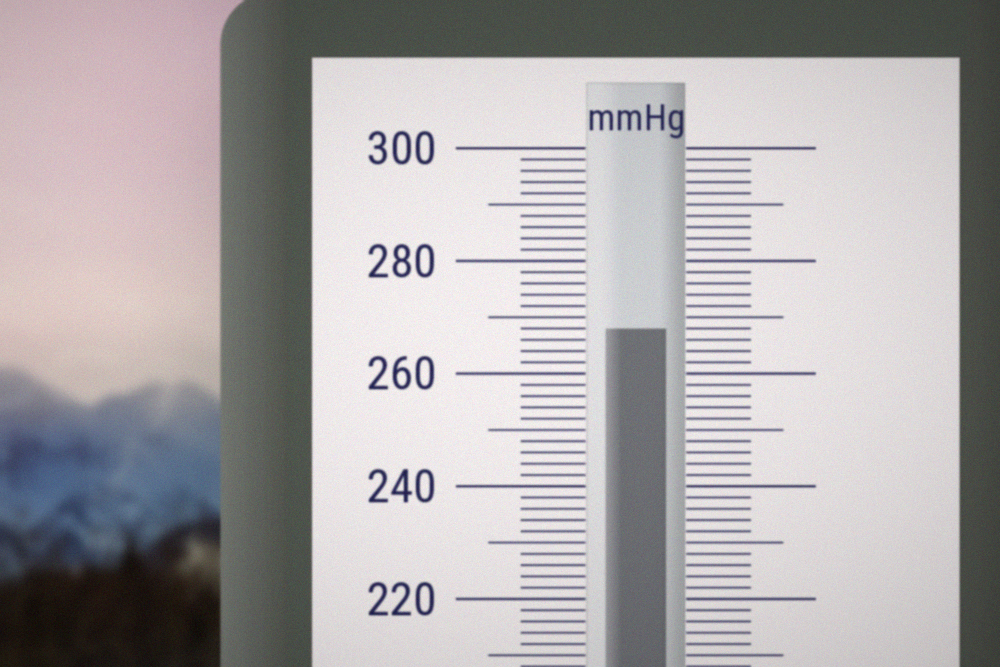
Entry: 268 mmHg
